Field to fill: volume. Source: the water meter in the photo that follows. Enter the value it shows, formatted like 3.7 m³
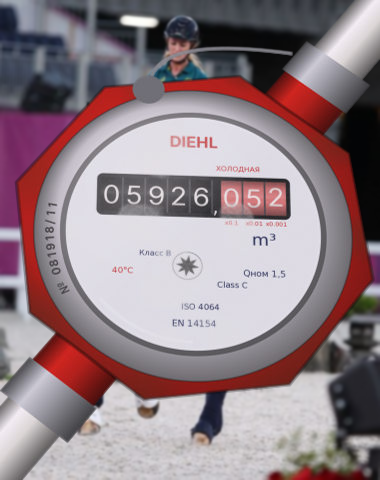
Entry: 5926.052 m³
